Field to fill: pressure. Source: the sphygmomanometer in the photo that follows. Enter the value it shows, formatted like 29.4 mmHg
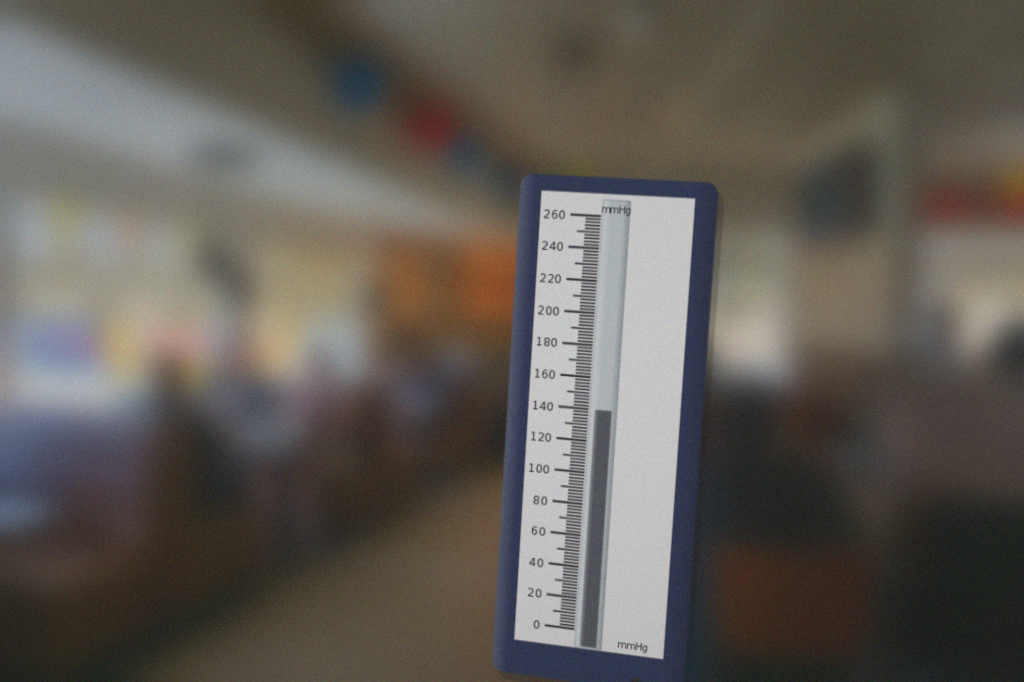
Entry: 140 mmHg
